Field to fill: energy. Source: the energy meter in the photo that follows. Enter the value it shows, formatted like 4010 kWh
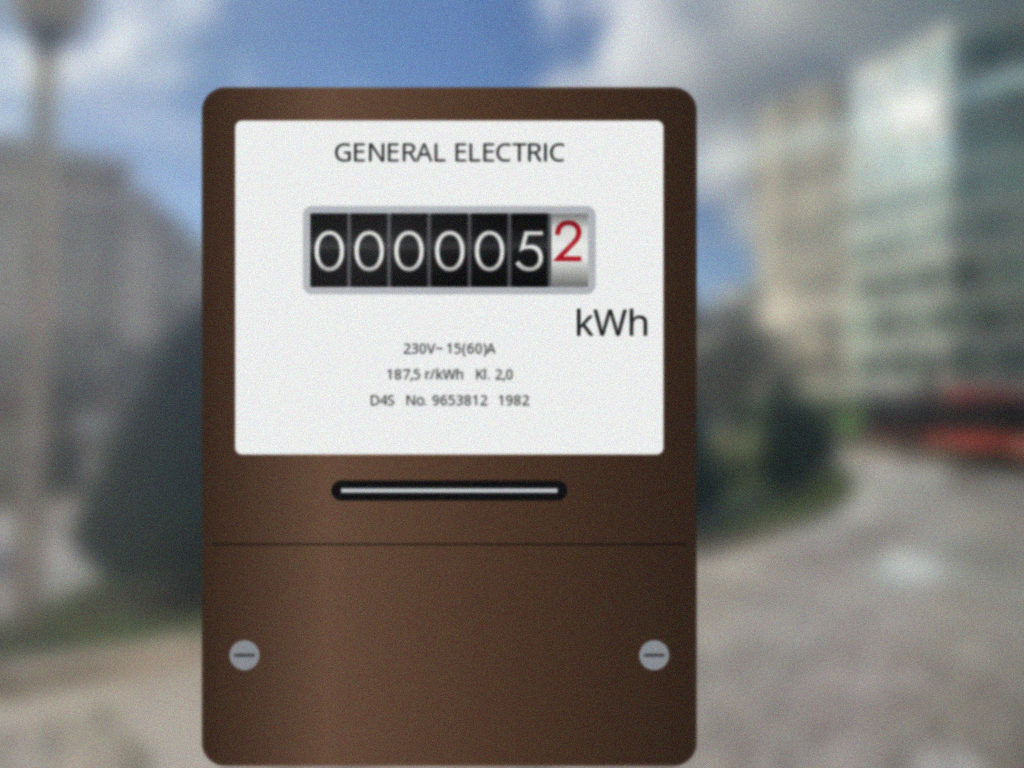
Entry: 5.2 kWh
